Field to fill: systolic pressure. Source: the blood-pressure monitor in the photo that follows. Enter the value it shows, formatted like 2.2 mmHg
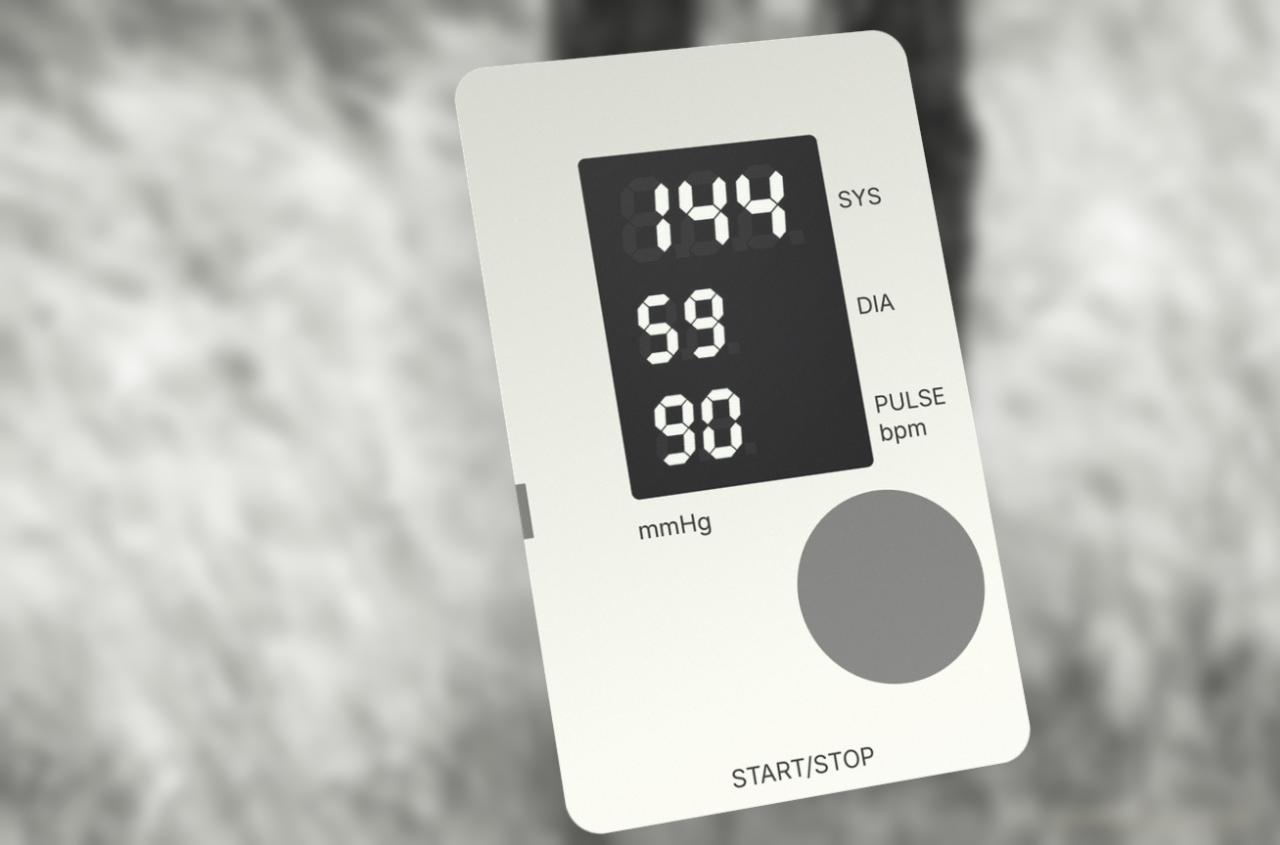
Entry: 144 mmHg
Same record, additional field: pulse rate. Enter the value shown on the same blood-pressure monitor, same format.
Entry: 90 bpm
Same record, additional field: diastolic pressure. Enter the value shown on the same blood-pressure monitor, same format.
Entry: 59 mmHg
